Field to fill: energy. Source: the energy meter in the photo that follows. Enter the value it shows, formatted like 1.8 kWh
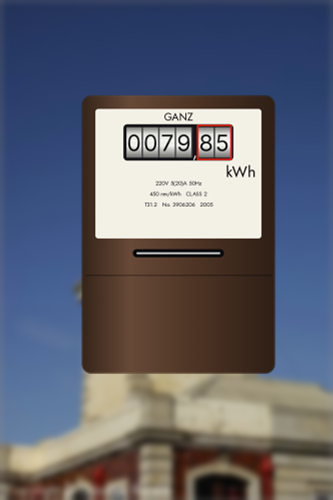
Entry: 79.85 kWh
